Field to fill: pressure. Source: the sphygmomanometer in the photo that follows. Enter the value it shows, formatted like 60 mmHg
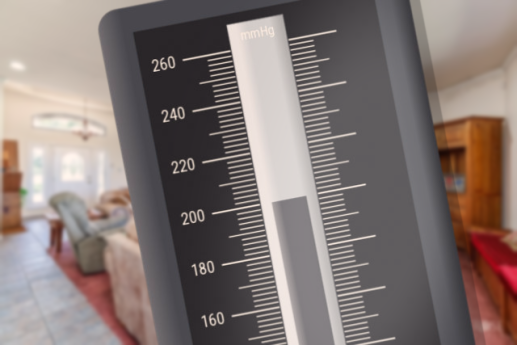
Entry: 200 mmHg
